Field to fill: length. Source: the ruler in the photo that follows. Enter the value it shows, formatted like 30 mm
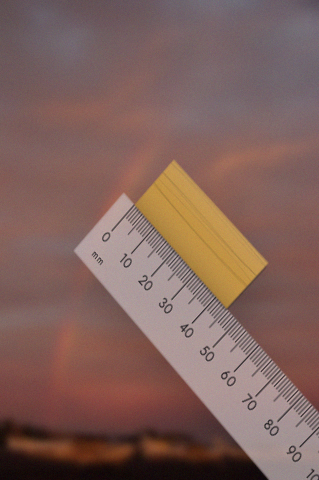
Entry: 45 mm
